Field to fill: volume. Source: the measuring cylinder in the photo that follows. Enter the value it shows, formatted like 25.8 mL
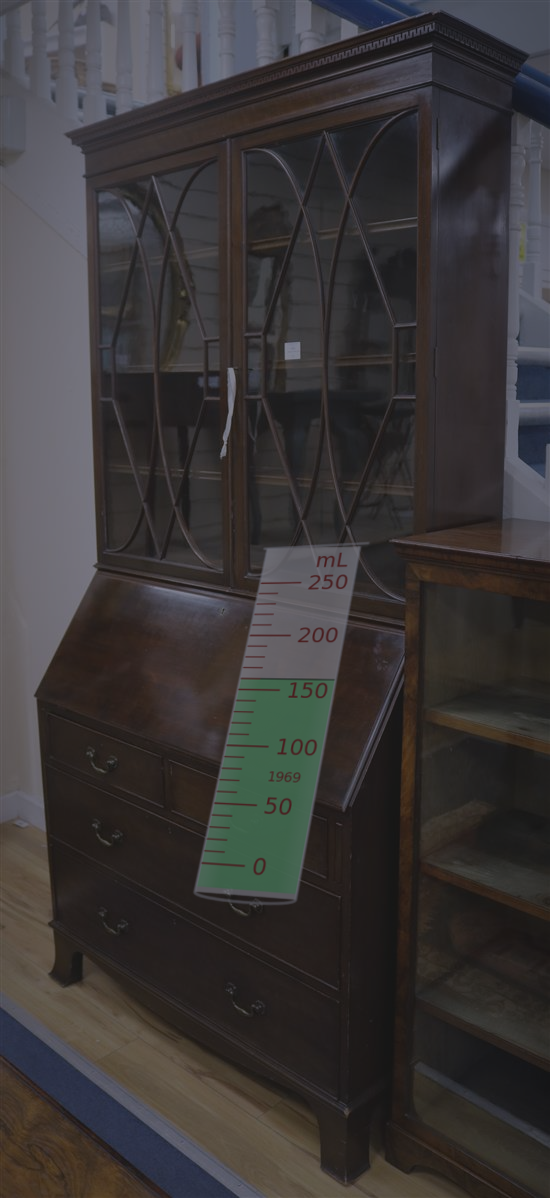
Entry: 160 mL
